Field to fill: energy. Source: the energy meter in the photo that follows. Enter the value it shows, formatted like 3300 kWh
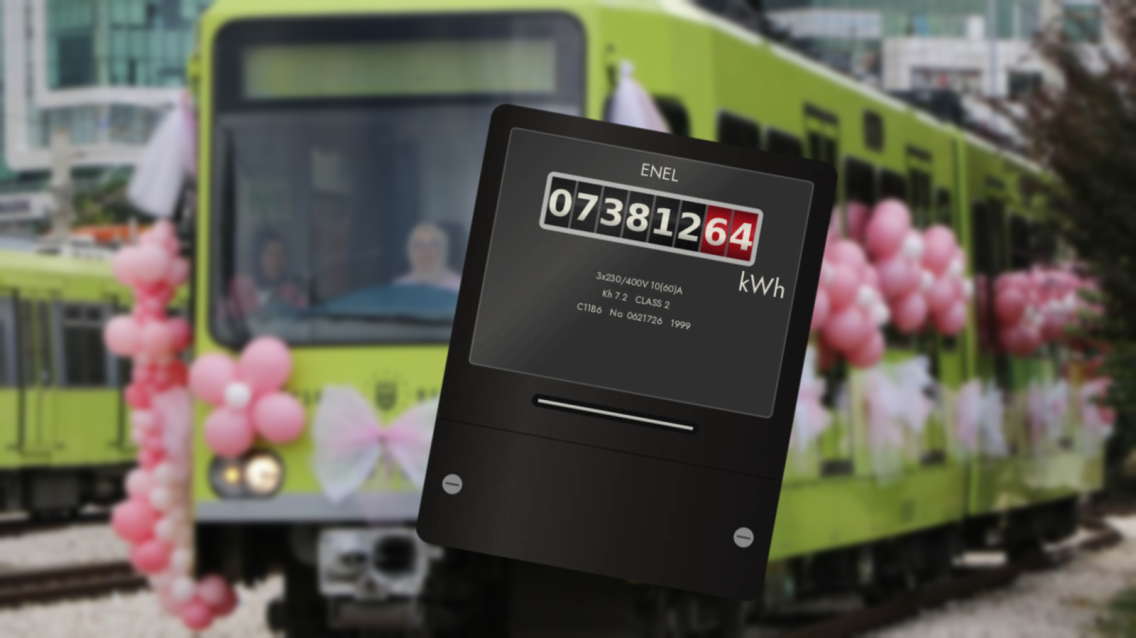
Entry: 73812.64 kWh
